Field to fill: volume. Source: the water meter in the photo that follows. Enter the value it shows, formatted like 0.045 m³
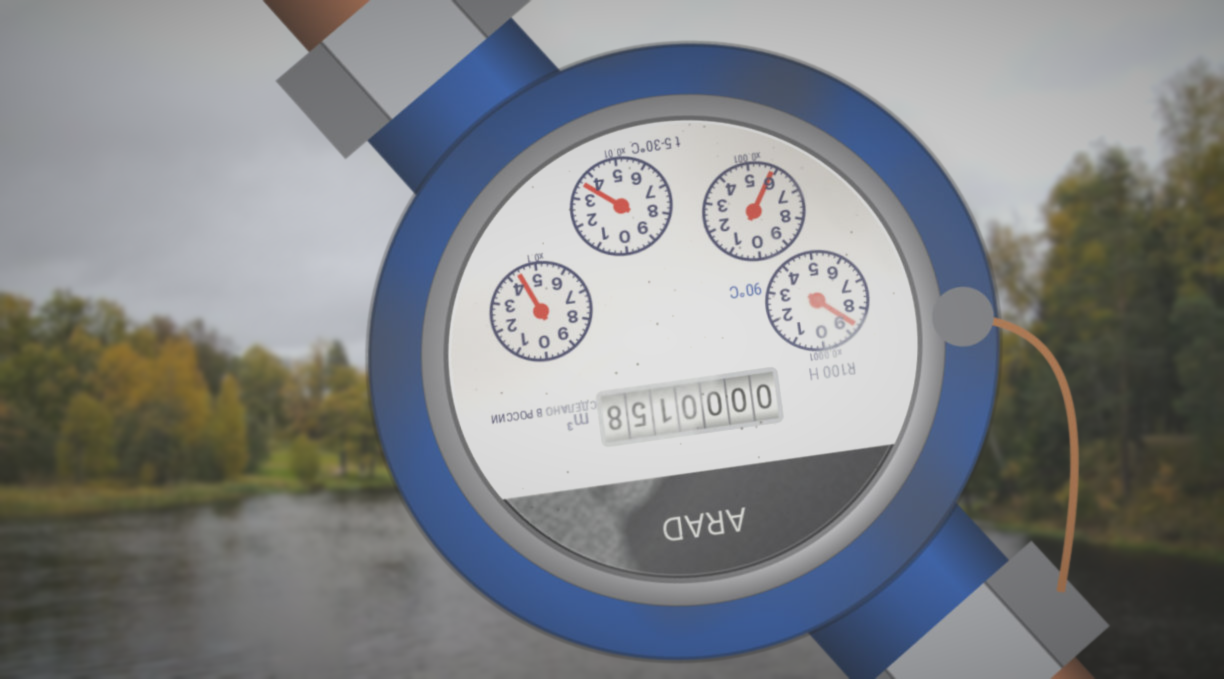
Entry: 158.4358 m³
